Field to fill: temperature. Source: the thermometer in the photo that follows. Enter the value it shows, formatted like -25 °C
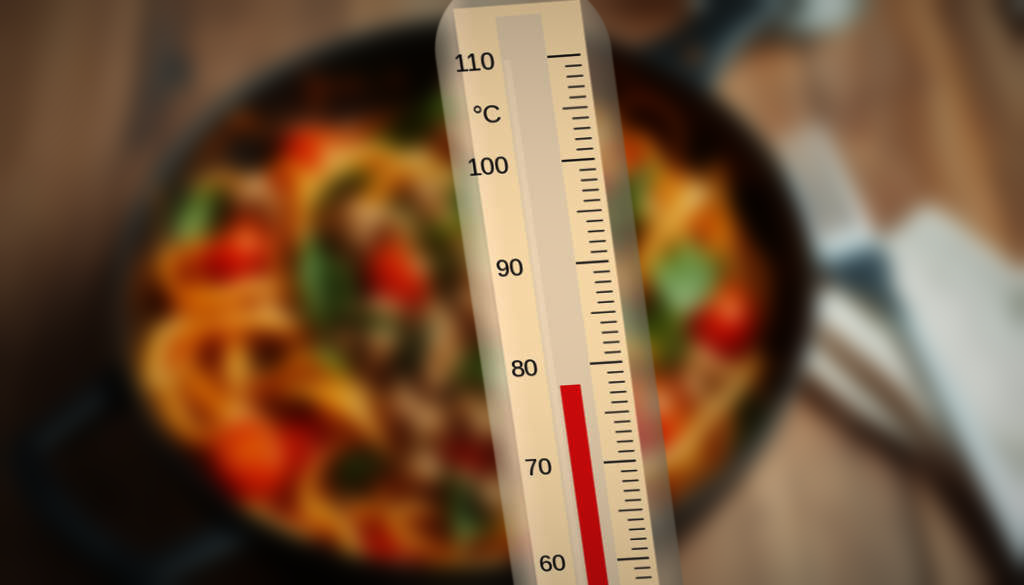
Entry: 78 °C
